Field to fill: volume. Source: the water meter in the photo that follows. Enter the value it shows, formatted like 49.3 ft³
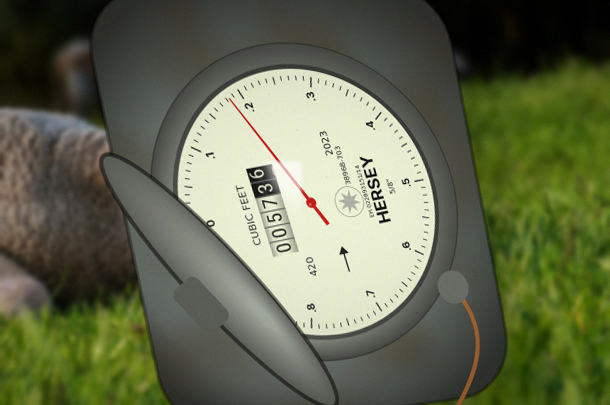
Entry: 5736.18 ft³
